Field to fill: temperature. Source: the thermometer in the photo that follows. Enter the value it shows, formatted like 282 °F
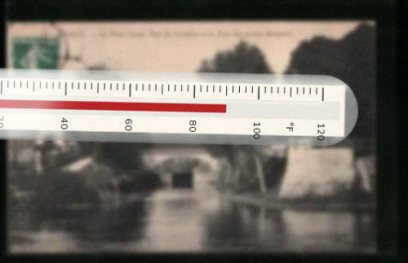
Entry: 90 °F
